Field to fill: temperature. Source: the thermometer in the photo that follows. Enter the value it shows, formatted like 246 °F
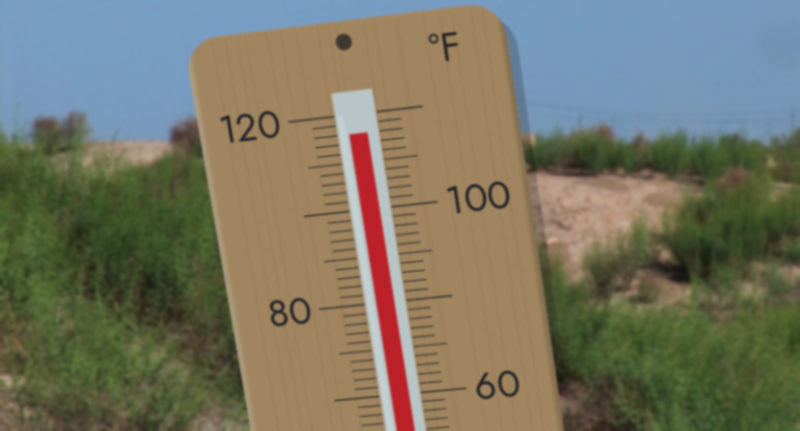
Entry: 116 °F
